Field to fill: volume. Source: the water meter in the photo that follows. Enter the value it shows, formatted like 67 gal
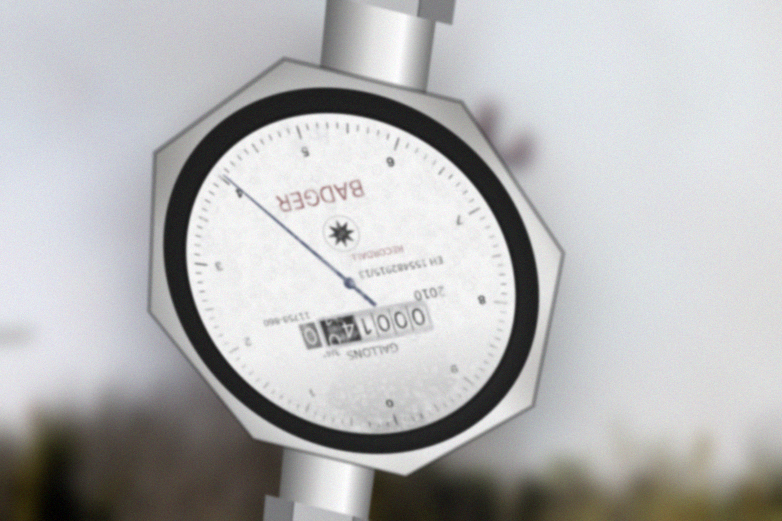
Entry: 1404.0 gal
